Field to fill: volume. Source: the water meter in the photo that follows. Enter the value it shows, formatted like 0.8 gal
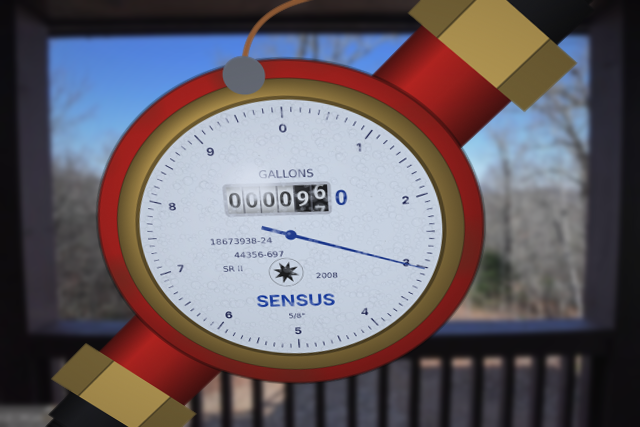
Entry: 963.0 gal
